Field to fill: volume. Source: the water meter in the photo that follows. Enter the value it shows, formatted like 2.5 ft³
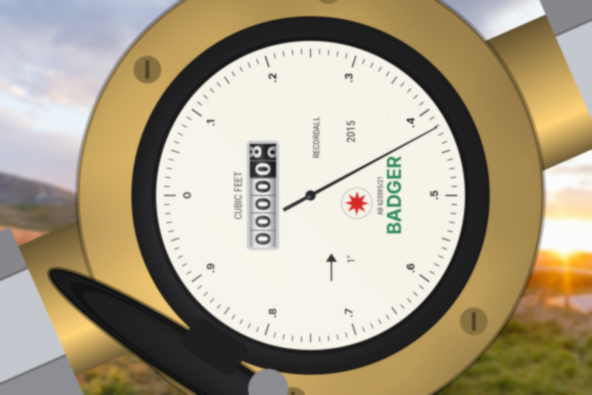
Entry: 8.42 ft³
